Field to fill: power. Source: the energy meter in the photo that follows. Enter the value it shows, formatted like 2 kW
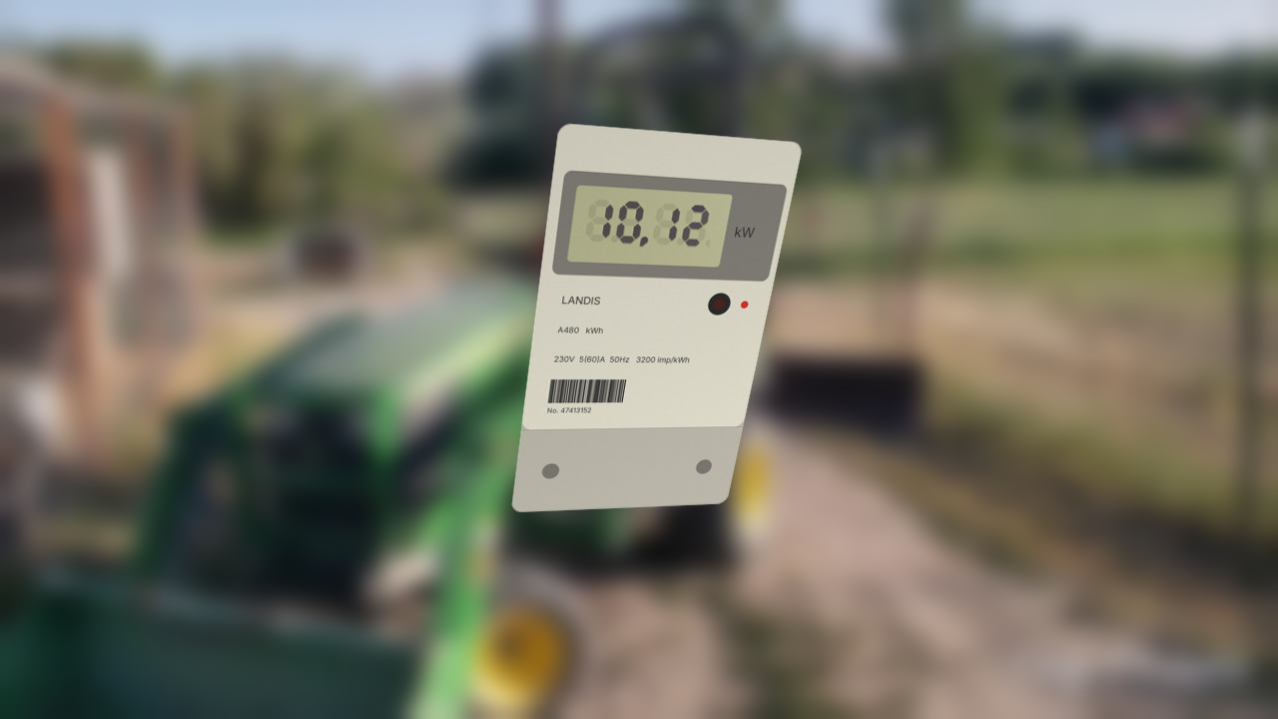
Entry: 10.12 kW
